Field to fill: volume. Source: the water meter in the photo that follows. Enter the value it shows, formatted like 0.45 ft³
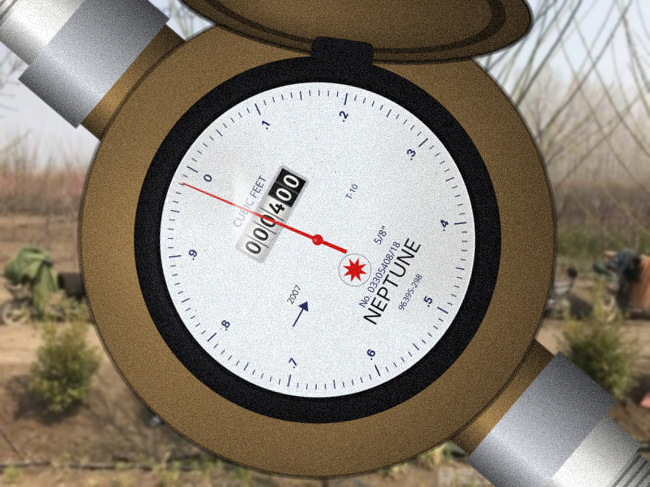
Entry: 399.98 ft³
